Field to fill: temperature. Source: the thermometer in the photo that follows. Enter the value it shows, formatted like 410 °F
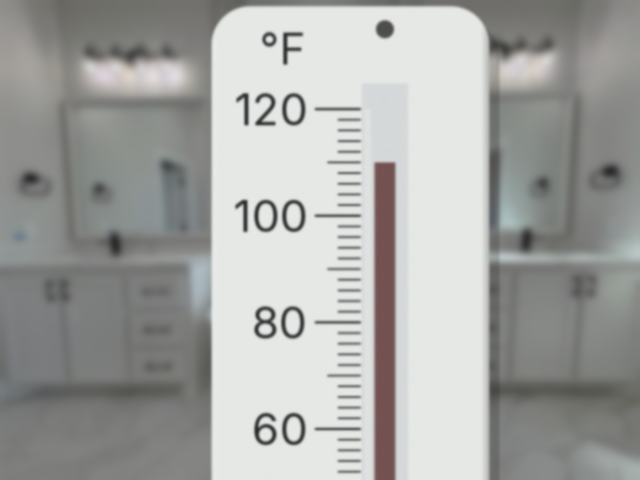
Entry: 110 °F
